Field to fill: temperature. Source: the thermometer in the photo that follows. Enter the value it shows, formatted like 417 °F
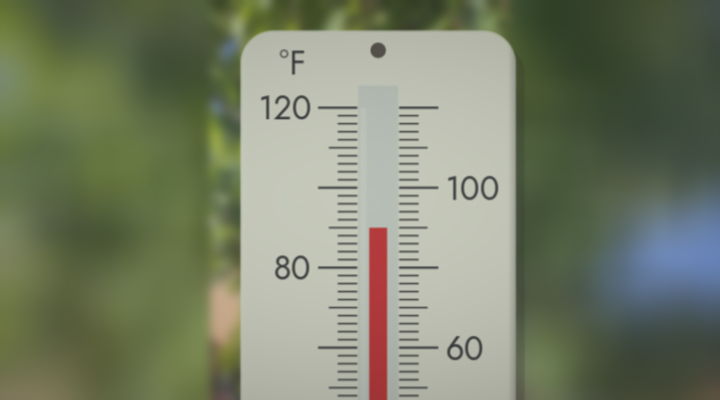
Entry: 90 °F
